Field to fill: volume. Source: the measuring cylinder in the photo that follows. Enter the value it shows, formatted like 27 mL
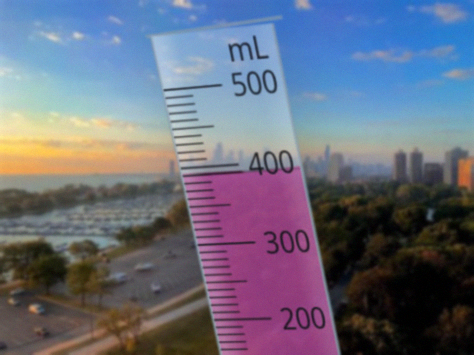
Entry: 390 mL
